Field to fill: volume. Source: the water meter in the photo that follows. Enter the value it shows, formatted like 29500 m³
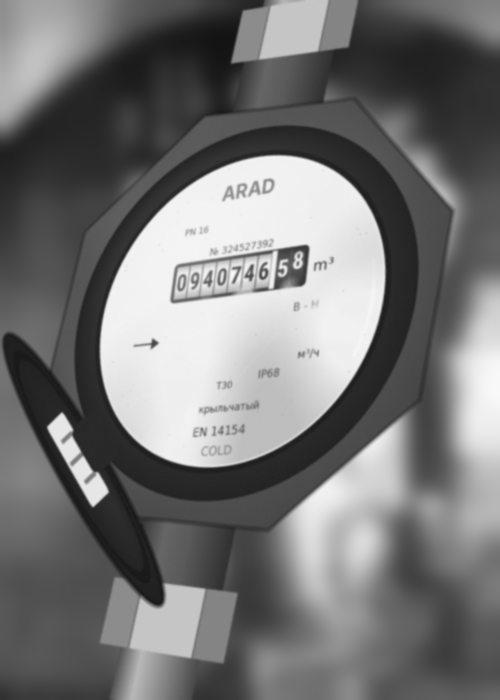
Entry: 940746.58 m³
